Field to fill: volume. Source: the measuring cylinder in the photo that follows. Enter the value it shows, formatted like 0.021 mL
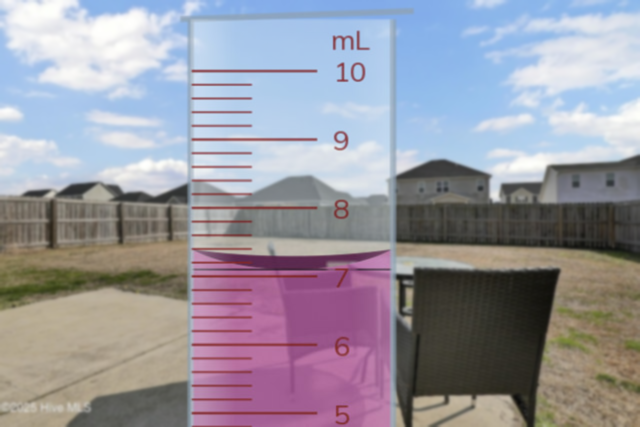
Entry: 7.1 mL
